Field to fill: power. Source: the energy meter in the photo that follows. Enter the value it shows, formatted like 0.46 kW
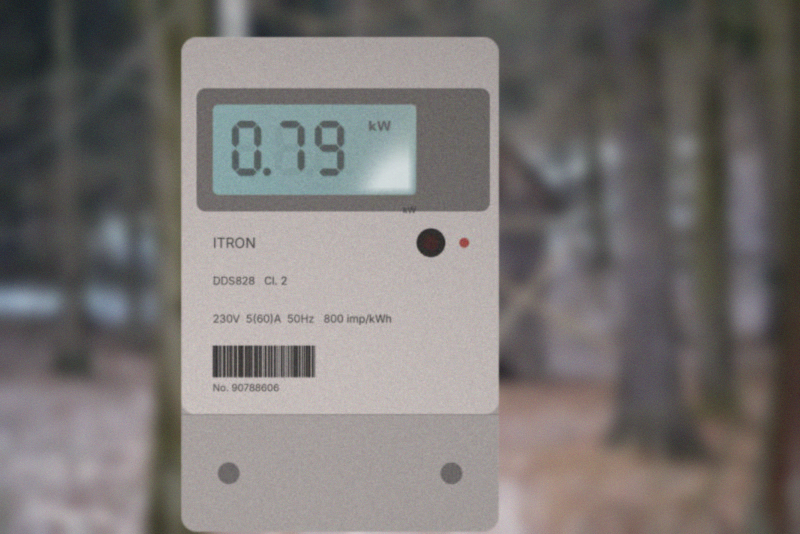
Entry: 0.79 kW
